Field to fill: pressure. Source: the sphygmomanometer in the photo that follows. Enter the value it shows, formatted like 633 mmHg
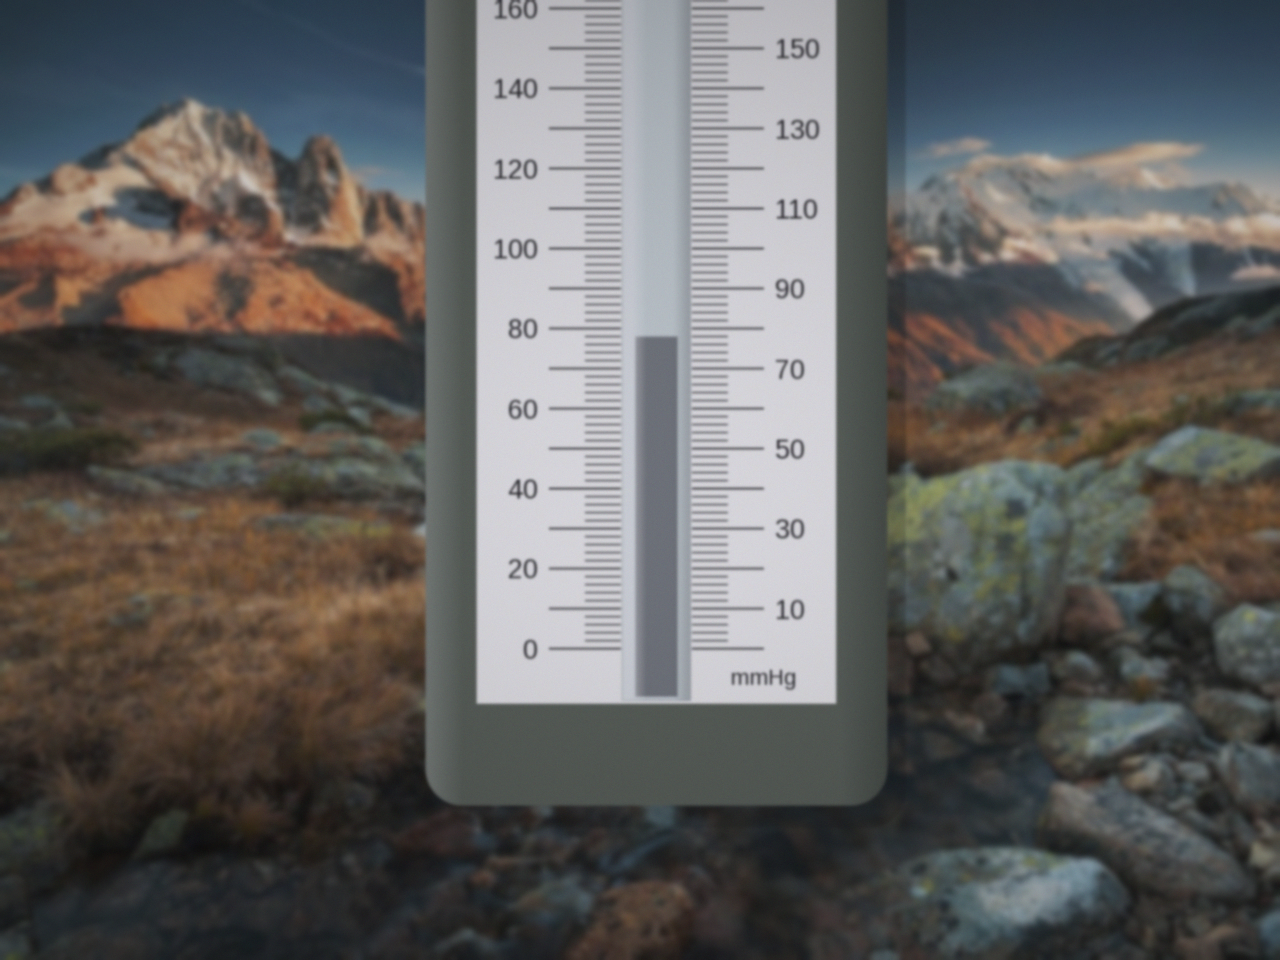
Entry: 78 mmHg
